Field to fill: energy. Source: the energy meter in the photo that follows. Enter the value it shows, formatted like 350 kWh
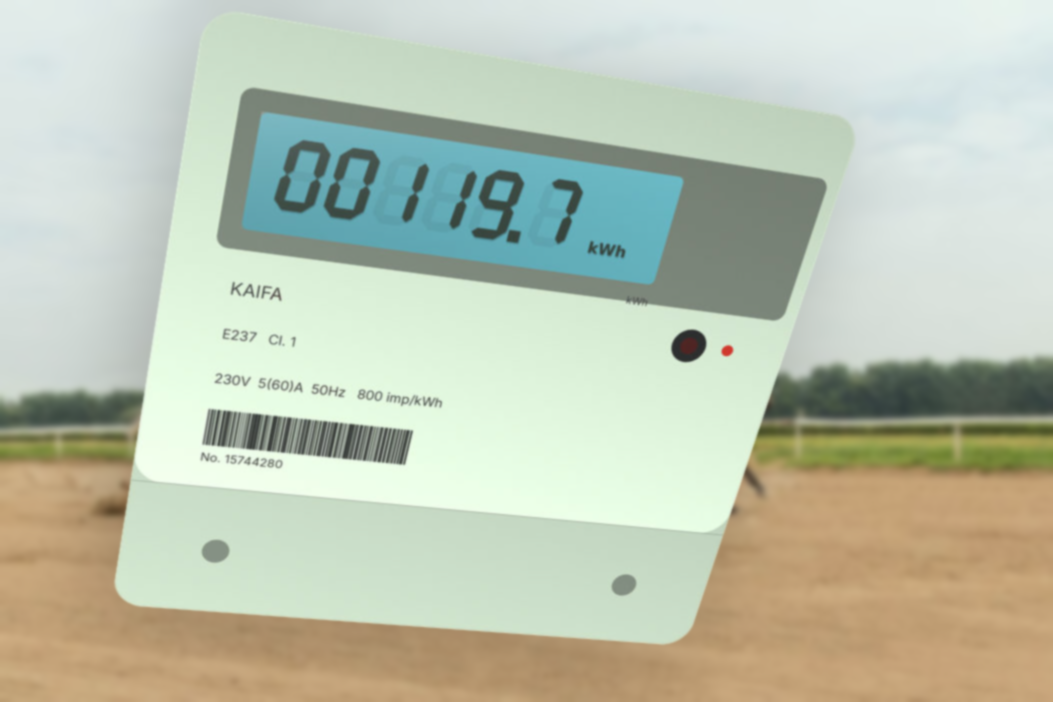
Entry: 119.7 kWh
